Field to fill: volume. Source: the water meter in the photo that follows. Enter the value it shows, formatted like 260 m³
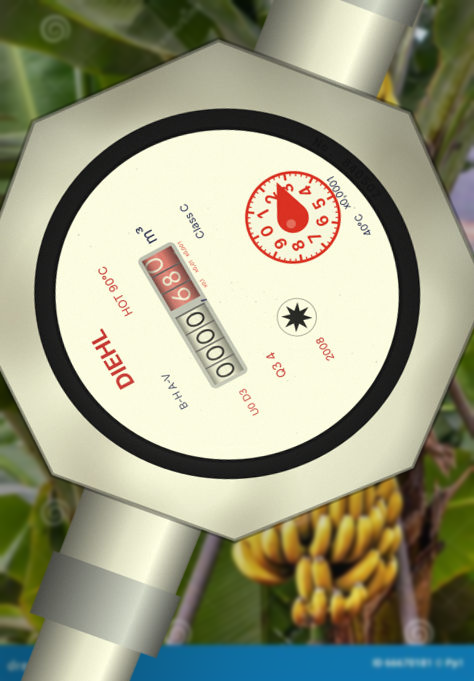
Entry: 0.6802 m³
